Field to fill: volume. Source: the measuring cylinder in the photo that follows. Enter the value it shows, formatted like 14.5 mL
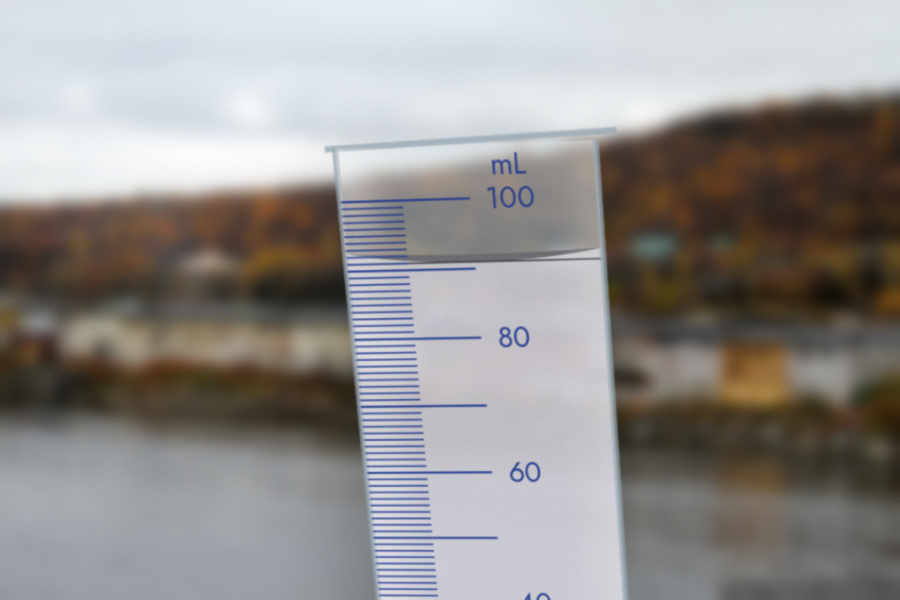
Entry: 91 mL
